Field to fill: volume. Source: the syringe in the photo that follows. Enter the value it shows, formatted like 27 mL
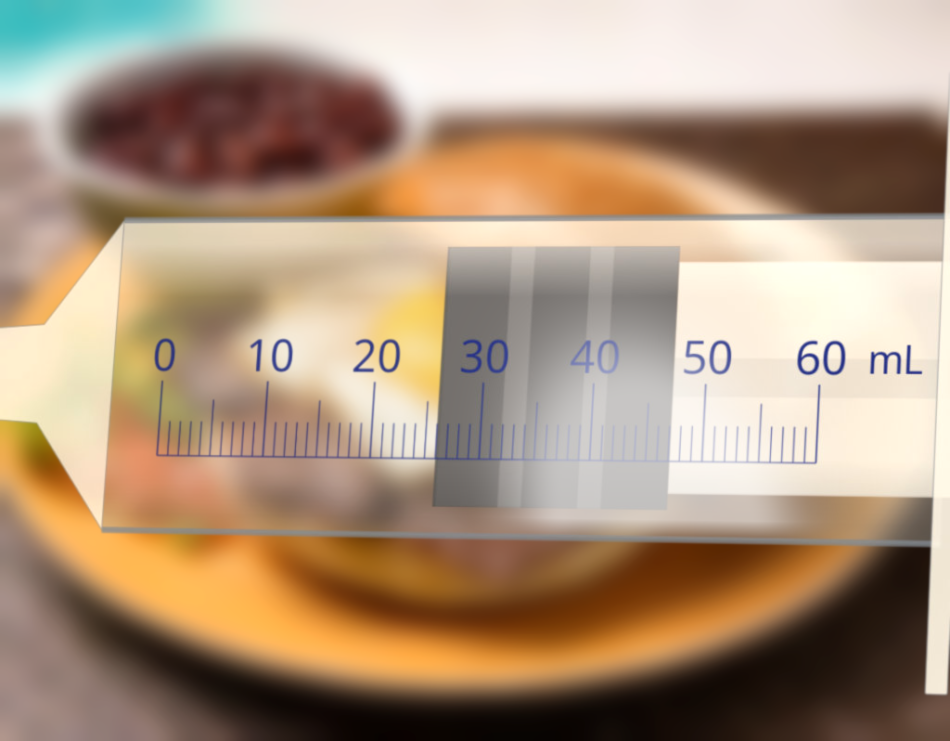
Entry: 26 mL
